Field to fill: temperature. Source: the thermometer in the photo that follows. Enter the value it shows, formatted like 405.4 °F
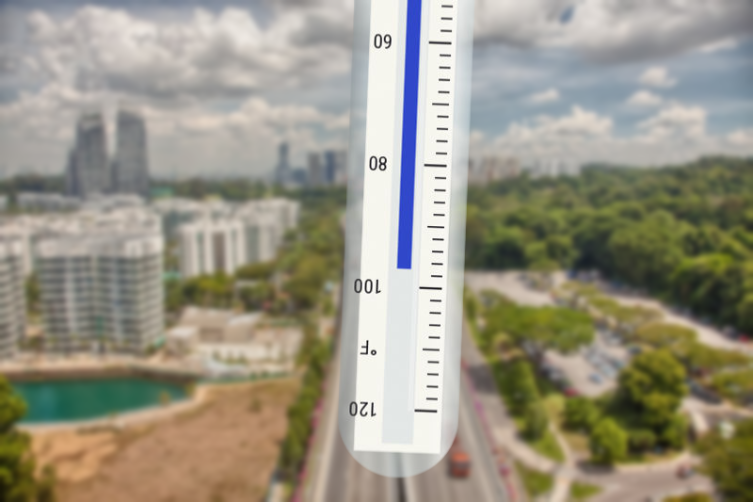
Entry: 97 °F
